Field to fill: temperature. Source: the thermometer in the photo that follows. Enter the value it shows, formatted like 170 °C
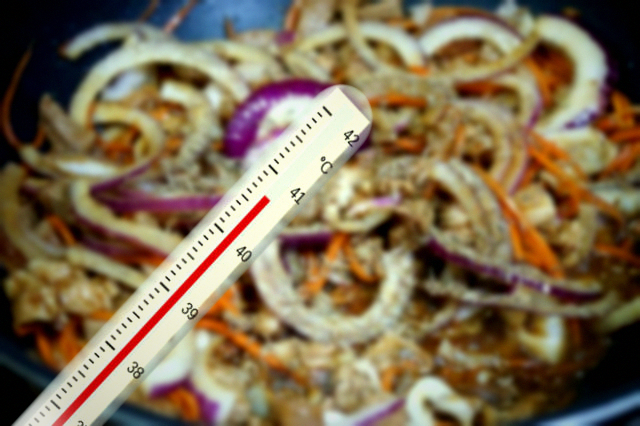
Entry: 40.7 °C
